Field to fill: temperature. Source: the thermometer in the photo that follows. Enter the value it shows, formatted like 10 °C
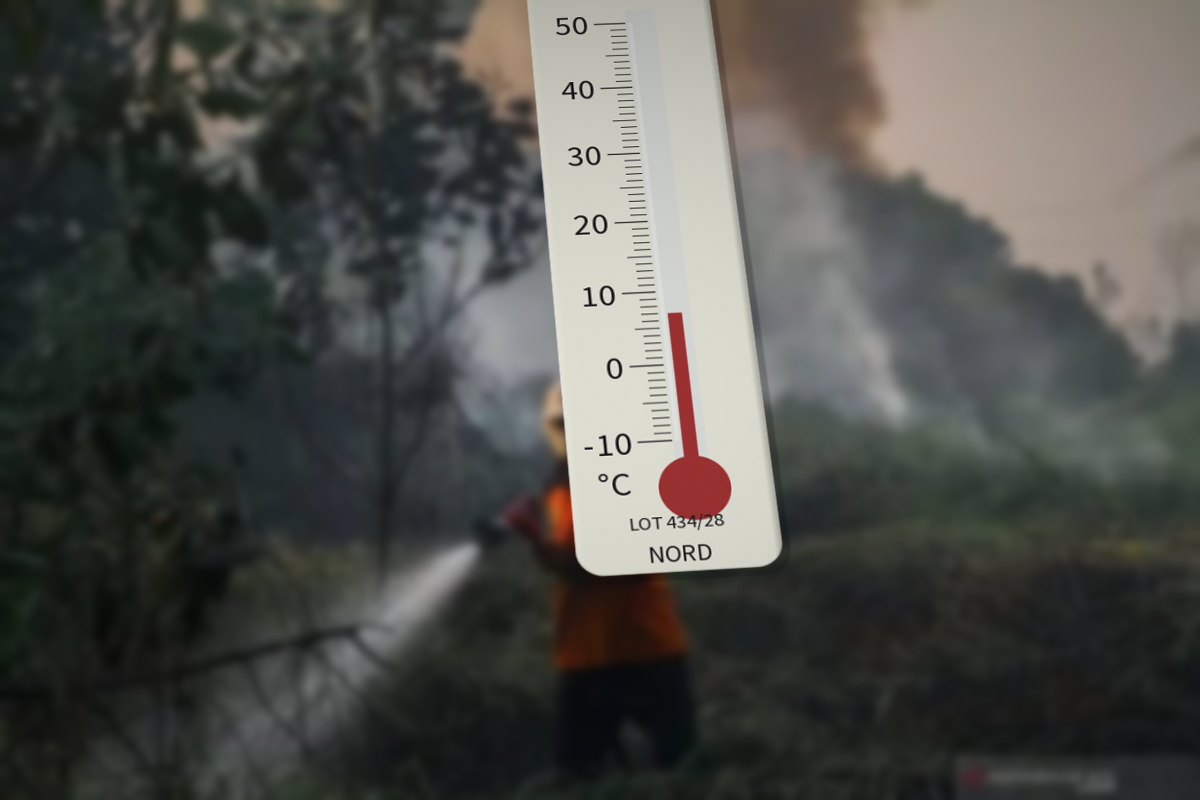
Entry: 7 °C
